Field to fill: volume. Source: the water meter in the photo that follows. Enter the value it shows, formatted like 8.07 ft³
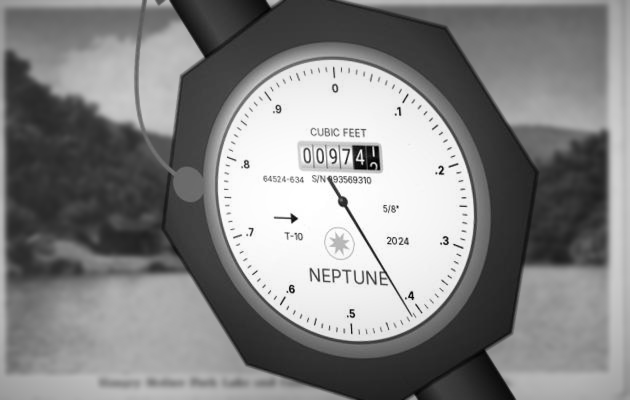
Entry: 9741.41 ft³
